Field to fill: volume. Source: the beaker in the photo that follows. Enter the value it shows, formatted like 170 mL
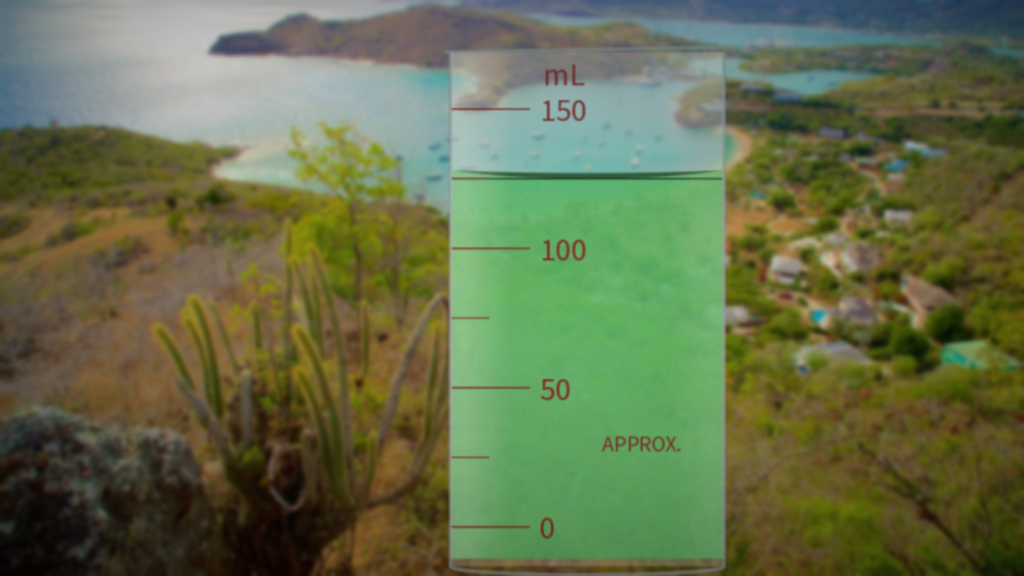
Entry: 125 mL
